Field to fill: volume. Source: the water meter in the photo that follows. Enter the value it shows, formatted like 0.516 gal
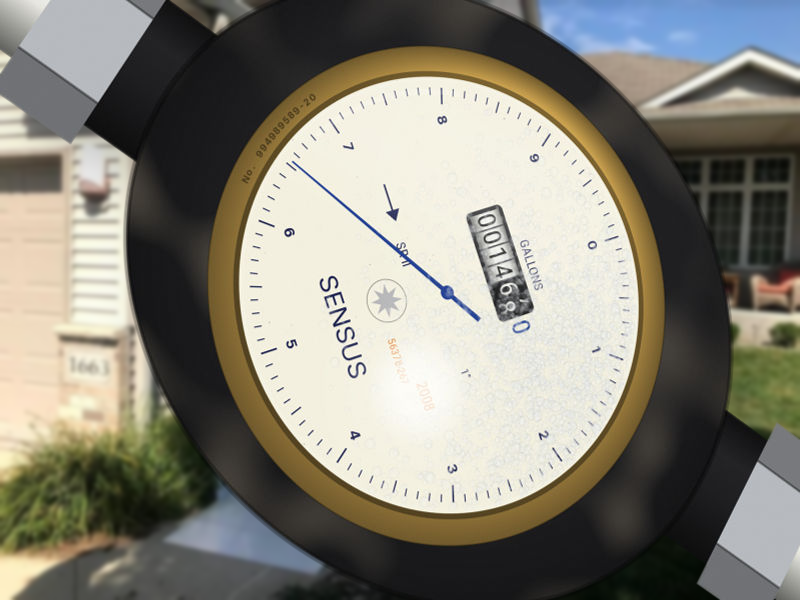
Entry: 14676.5 gal
